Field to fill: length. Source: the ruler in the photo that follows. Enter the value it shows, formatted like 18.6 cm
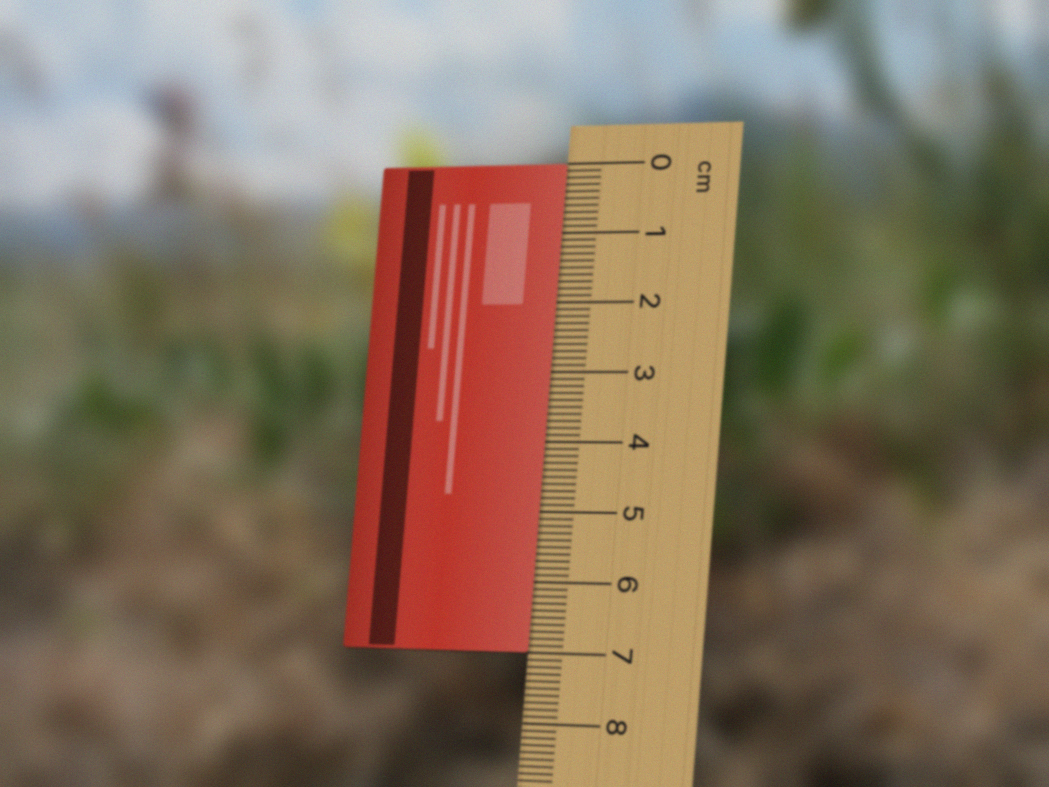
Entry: 7 cm
